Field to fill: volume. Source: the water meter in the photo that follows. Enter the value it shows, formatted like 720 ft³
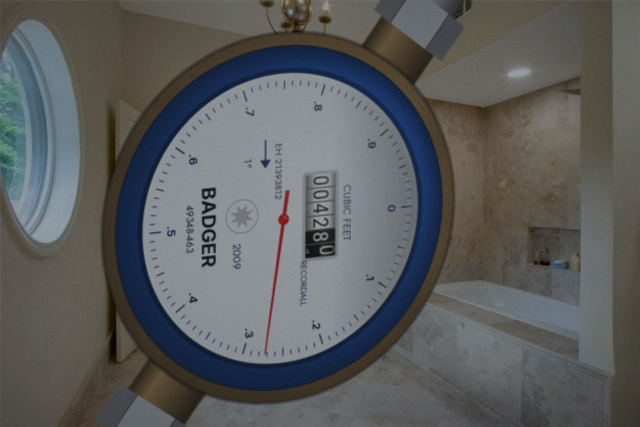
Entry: 4280.27 ft³
